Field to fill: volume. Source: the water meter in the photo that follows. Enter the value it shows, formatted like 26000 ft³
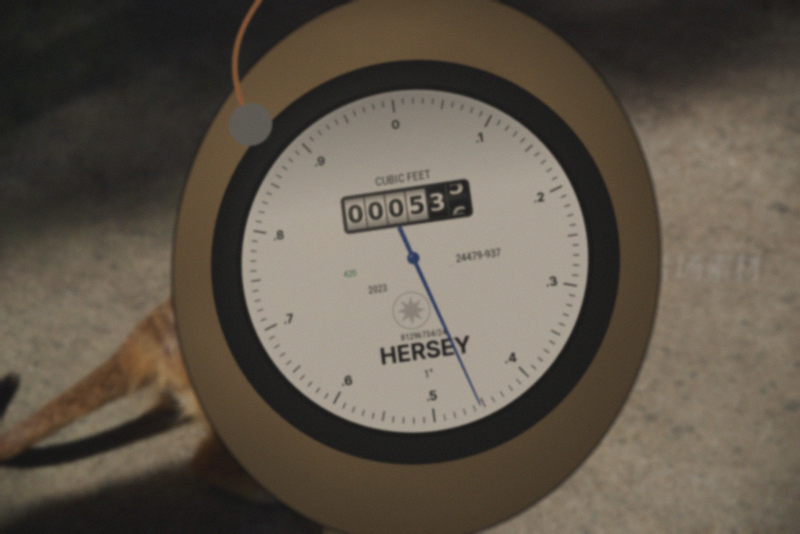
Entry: 535.45 ft³
